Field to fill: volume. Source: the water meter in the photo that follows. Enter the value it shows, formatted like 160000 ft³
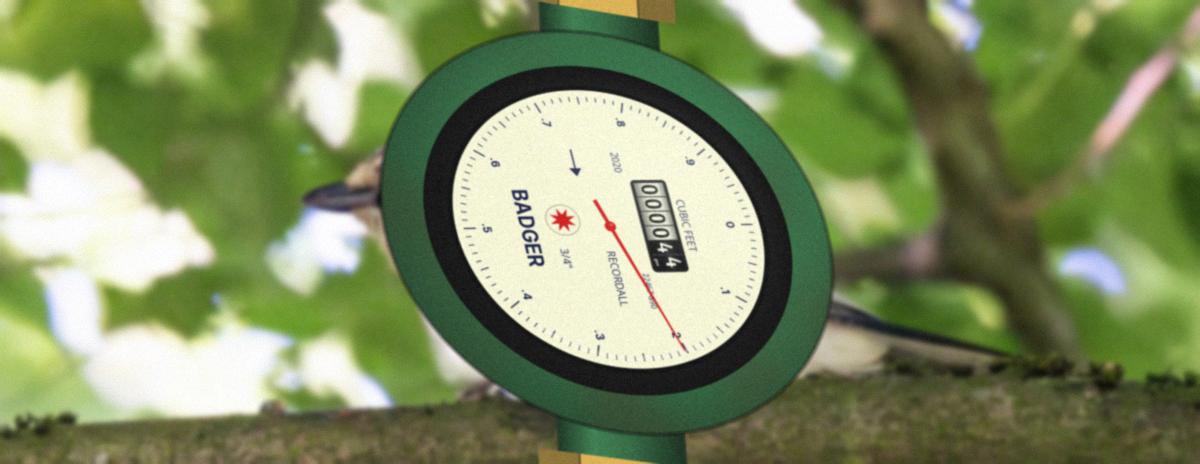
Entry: 44.20 ft³
